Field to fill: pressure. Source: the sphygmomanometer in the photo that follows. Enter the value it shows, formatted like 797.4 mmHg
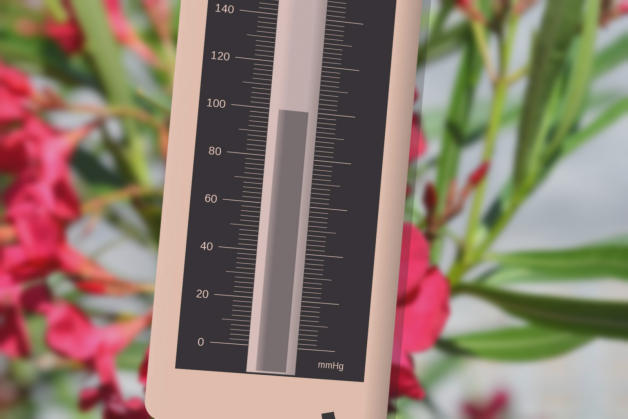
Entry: 100 mmHg
